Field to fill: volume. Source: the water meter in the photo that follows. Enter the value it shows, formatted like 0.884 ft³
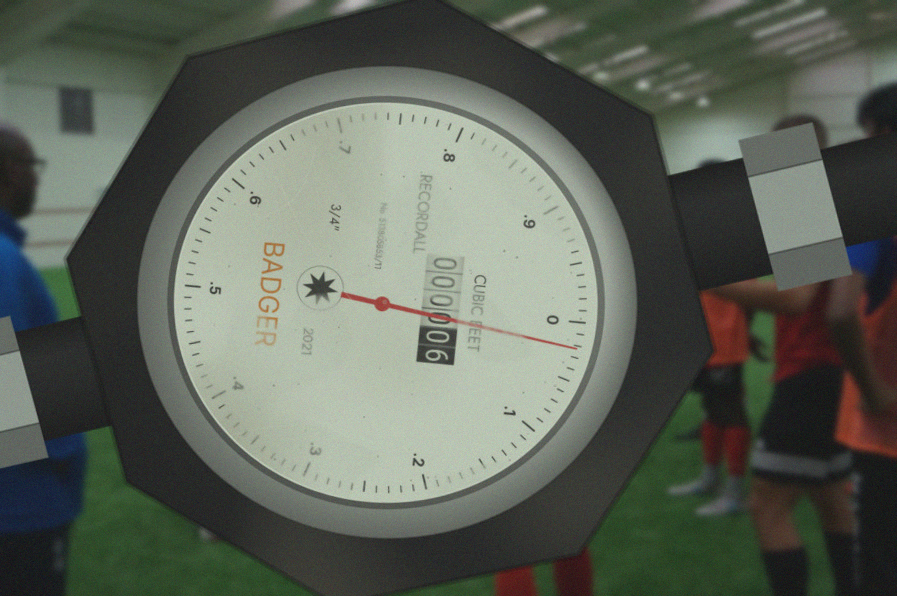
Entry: 6.02 ft³
